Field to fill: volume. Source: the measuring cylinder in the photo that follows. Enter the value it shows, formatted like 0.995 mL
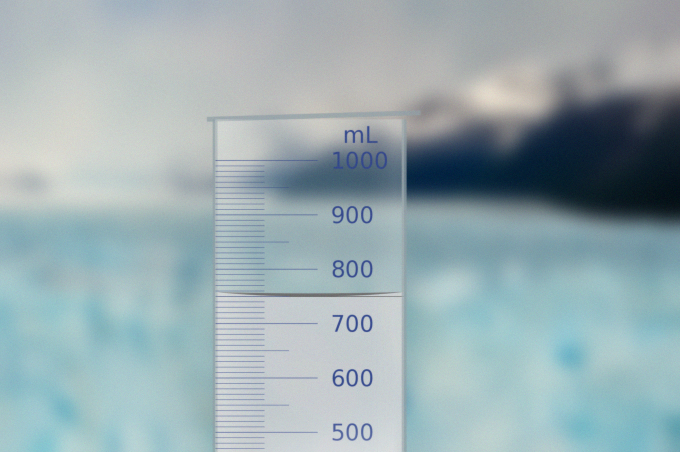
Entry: 750 mL
